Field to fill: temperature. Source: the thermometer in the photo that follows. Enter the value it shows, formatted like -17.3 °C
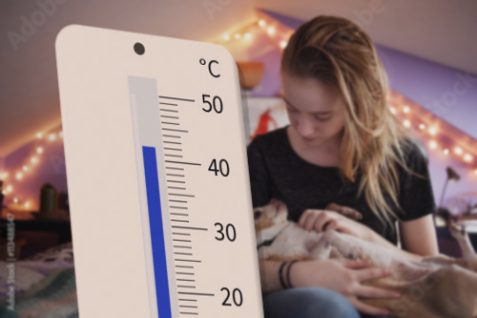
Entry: 42 °C
